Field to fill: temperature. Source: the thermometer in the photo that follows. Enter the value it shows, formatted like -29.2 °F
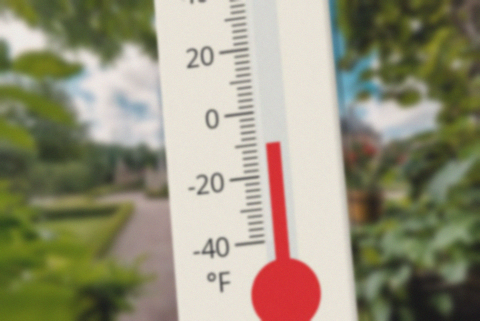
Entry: -10 °F
